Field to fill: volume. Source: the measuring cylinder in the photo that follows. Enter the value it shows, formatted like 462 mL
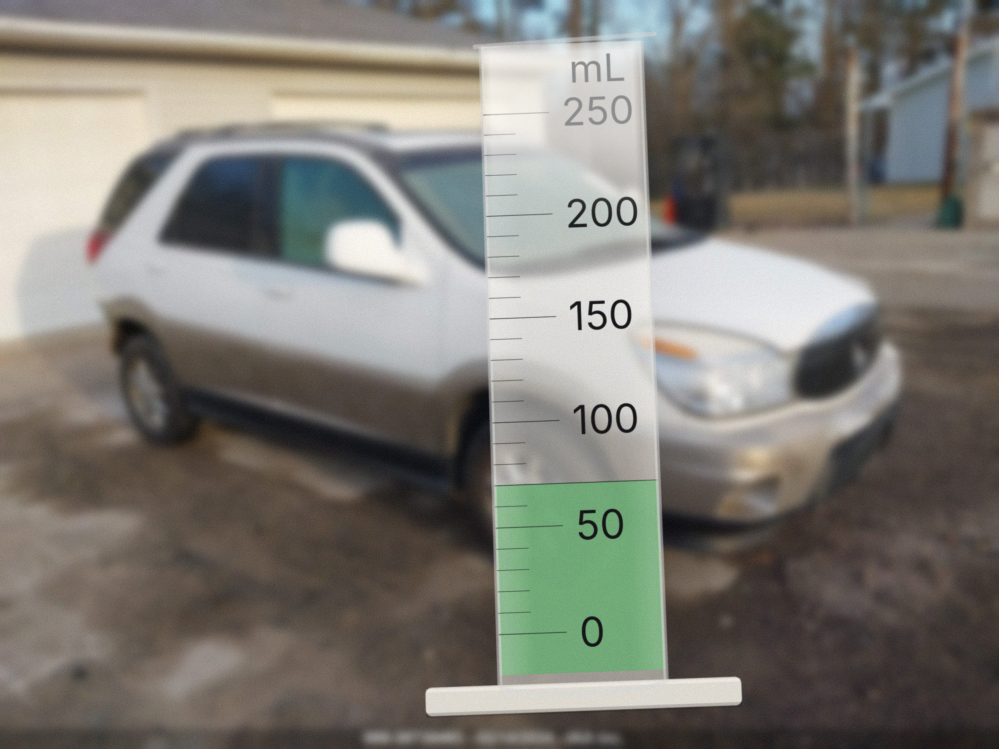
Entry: 70 mL
